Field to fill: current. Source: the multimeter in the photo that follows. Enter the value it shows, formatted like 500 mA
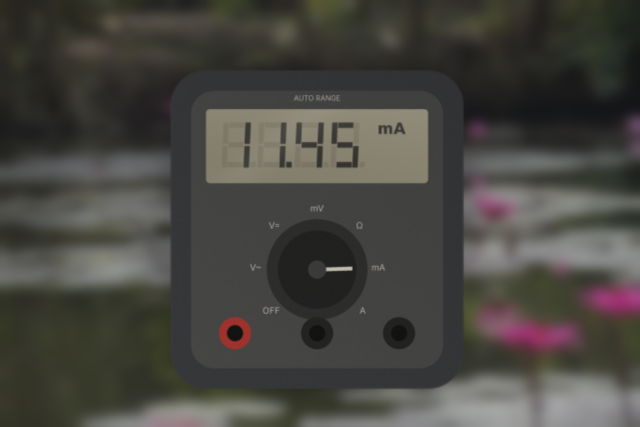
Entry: 11.45 mA
